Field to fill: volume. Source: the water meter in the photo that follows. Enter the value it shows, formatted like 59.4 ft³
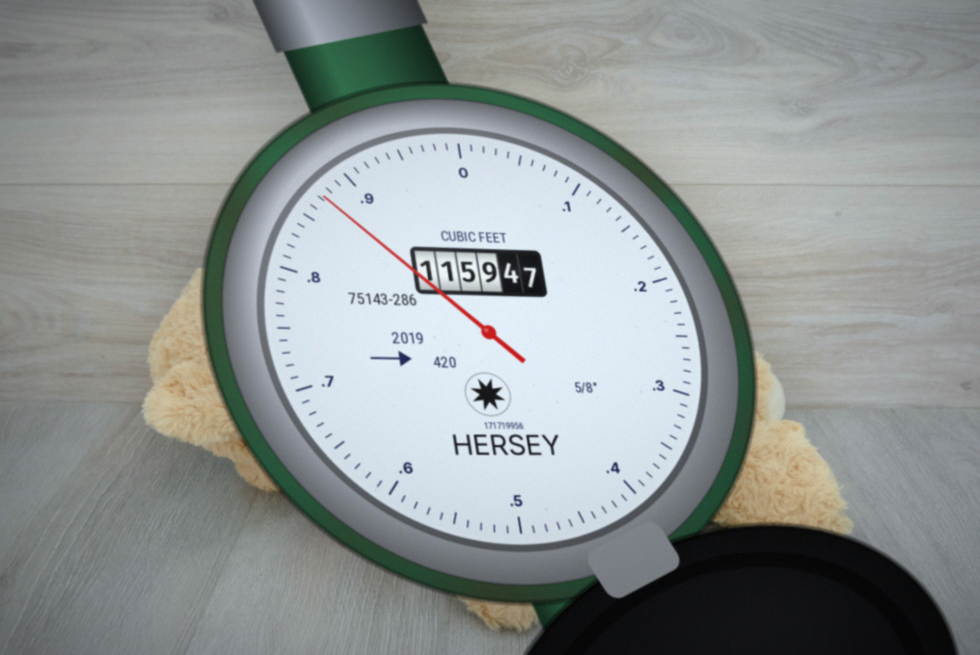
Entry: 115946.87 ft³
